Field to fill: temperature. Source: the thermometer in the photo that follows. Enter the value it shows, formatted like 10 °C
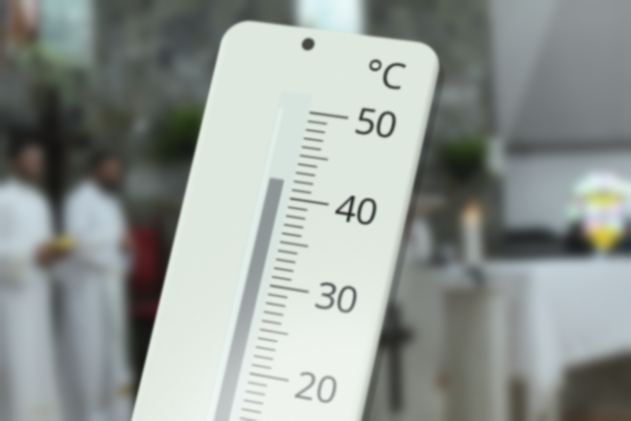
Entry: 42 °C
